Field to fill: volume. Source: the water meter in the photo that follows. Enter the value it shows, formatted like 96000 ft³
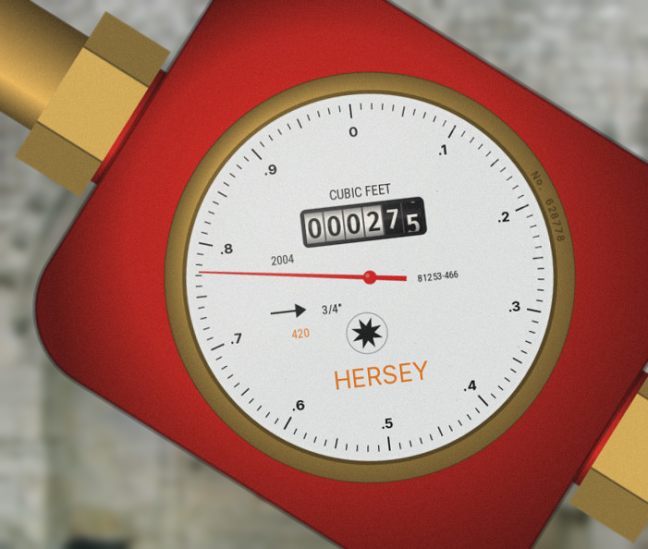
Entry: 274.77 ft³
